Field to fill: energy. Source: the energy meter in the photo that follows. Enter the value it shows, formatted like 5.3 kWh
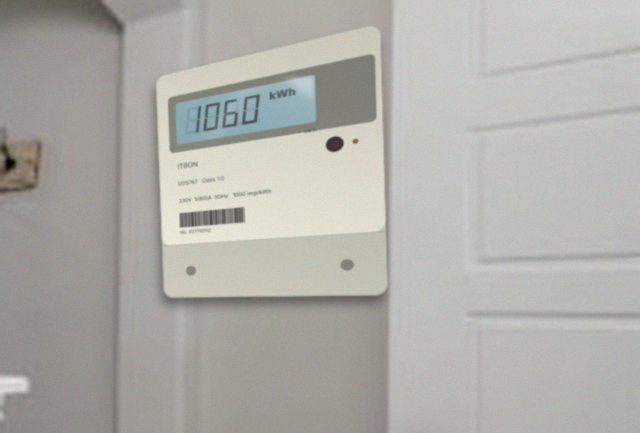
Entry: 1060 kWh
